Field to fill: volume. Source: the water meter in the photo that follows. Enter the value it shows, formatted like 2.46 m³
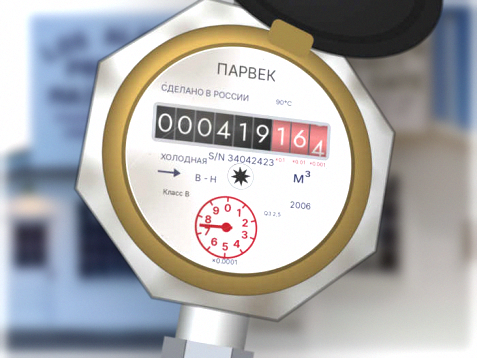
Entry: 419.1637 m³
